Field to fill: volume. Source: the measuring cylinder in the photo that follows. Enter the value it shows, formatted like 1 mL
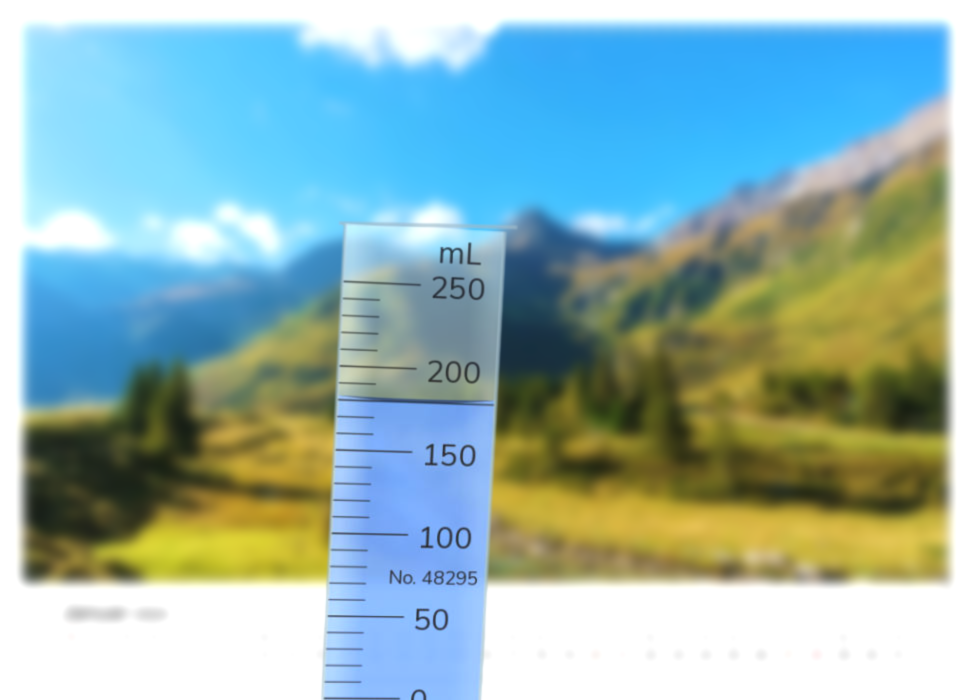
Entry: 180 mL
